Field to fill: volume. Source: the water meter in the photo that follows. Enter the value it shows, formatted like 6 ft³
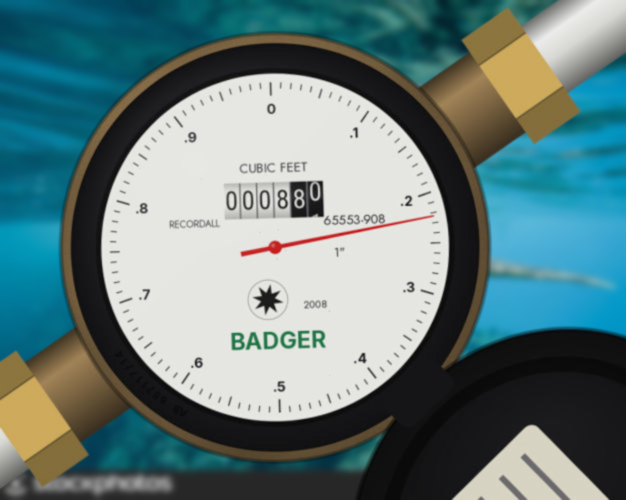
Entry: 880.22 ft³
